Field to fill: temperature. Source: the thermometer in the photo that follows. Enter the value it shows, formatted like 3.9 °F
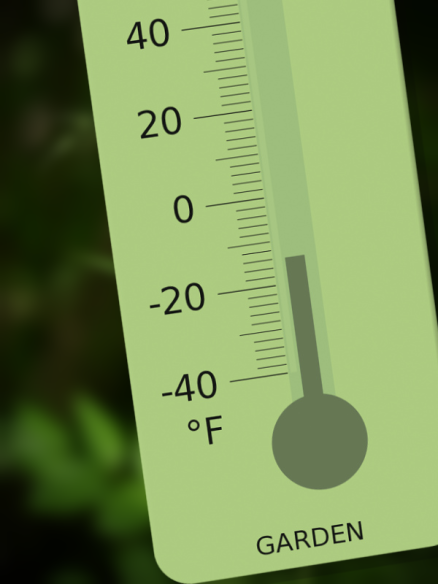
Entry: -14 °F
